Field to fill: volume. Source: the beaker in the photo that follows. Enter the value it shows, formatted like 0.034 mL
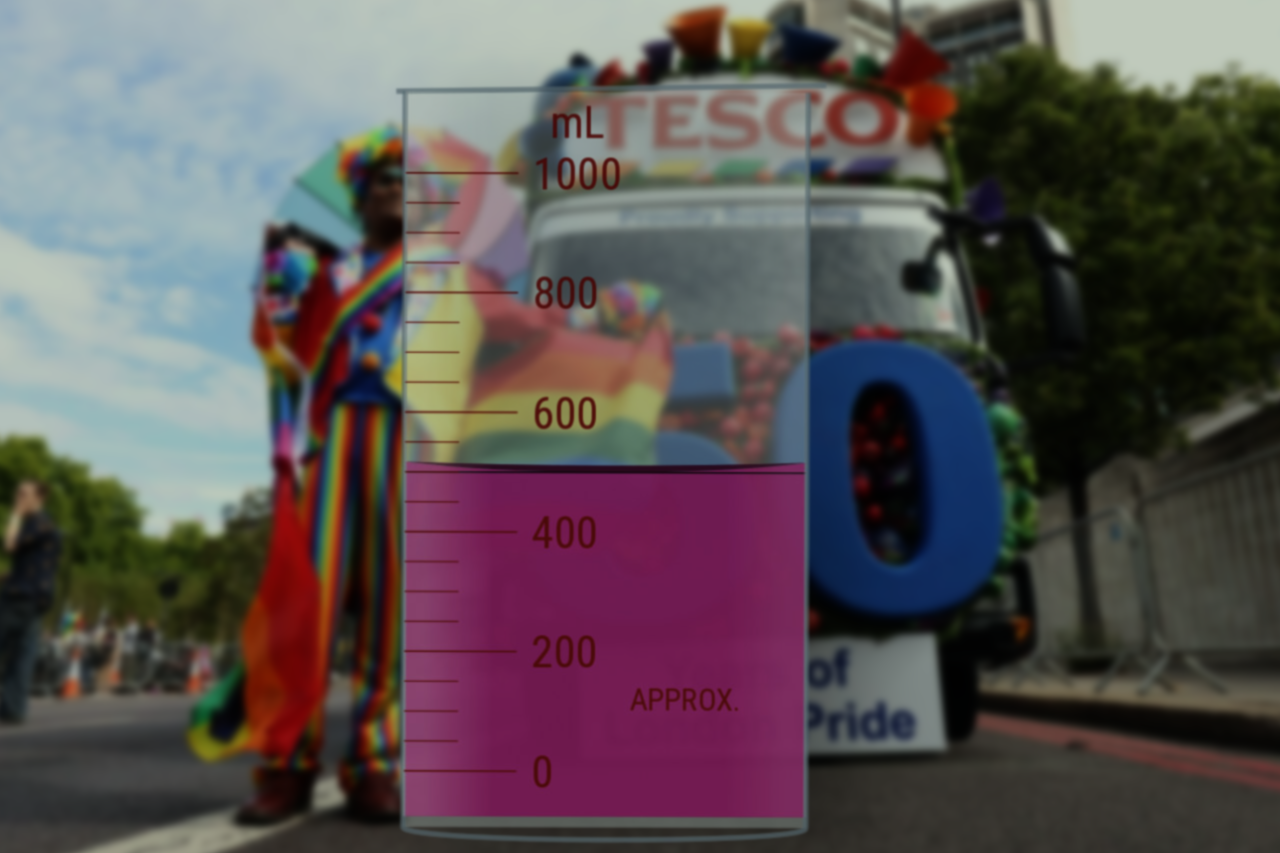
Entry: 500 mL
